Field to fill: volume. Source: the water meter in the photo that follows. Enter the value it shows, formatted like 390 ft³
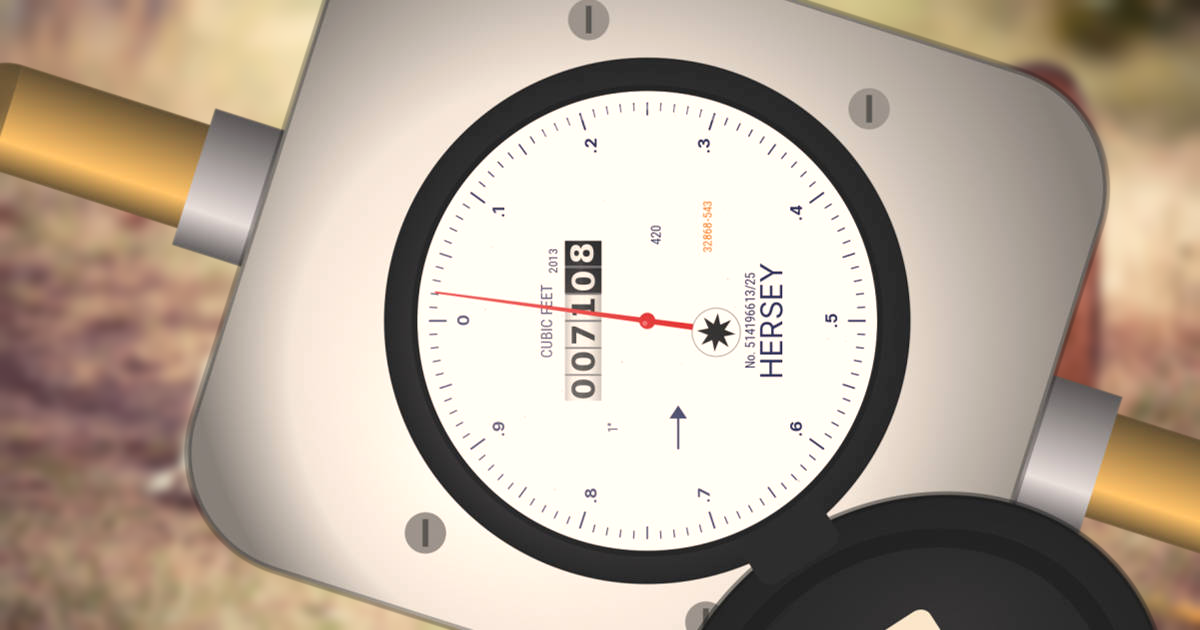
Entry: 7108.02 ft³
